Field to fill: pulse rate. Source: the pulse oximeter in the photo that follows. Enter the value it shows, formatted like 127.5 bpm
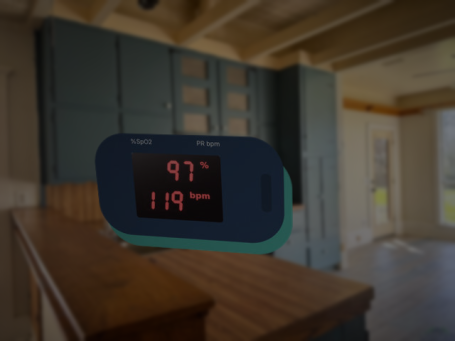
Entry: 119 bpm
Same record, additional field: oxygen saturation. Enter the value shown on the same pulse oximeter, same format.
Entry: 97 %
